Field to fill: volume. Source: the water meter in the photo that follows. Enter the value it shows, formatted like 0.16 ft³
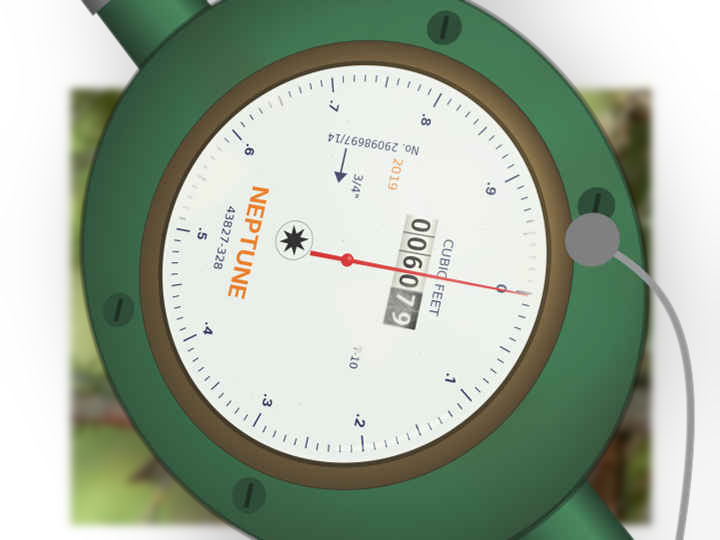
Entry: 6079.00 ft³
